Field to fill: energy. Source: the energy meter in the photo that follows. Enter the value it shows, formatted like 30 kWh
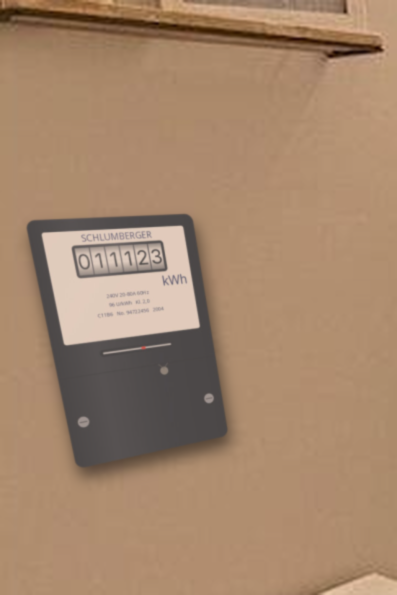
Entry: 11123 kWh
